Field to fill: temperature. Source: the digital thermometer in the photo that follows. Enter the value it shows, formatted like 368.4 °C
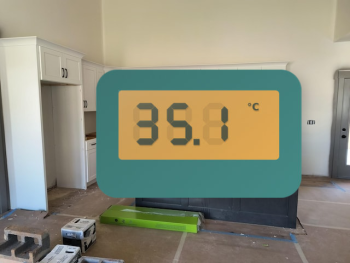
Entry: 35.1 °C
